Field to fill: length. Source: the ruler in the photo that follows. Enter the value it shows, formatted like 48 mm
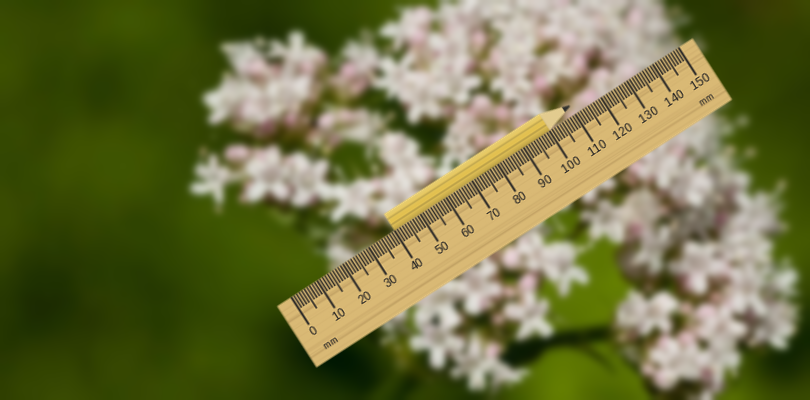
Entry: 70 mm
